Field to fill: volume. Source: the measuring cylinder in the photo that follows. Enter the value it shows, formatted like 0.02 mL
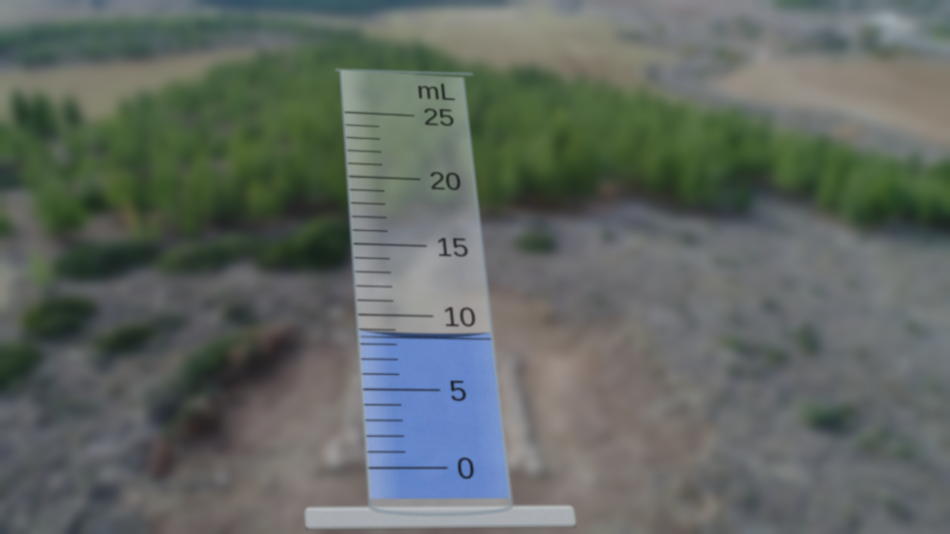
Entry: 8.5 mL
